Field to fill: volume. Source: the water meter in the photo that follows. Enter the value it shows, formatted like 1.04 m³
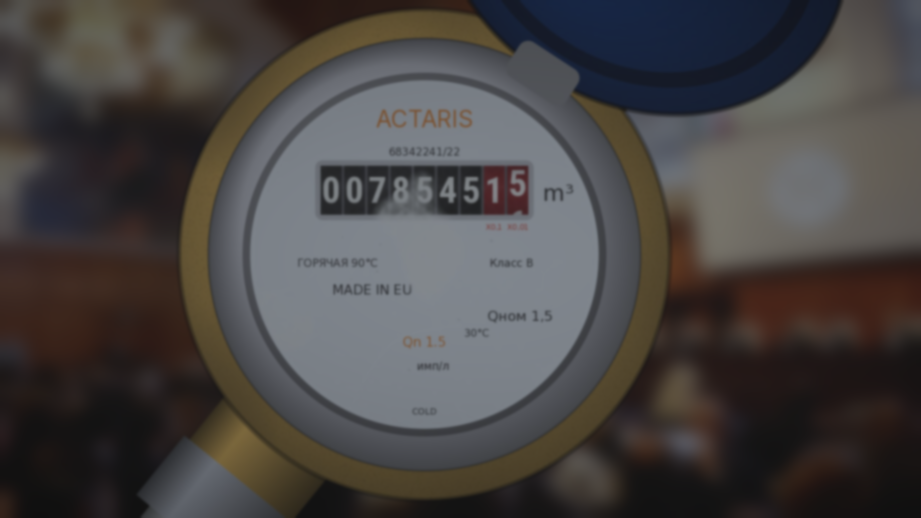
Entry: 78545.15 m³
